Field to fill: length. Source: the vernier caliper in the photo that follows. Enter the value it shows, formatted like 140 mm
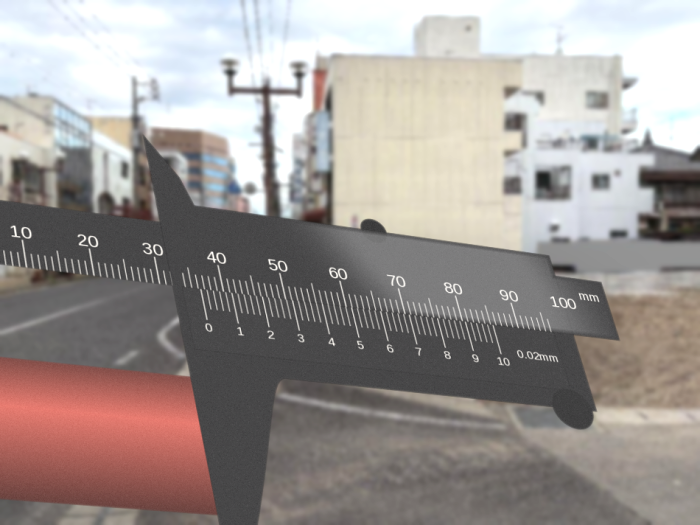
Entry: 36.4 mm
